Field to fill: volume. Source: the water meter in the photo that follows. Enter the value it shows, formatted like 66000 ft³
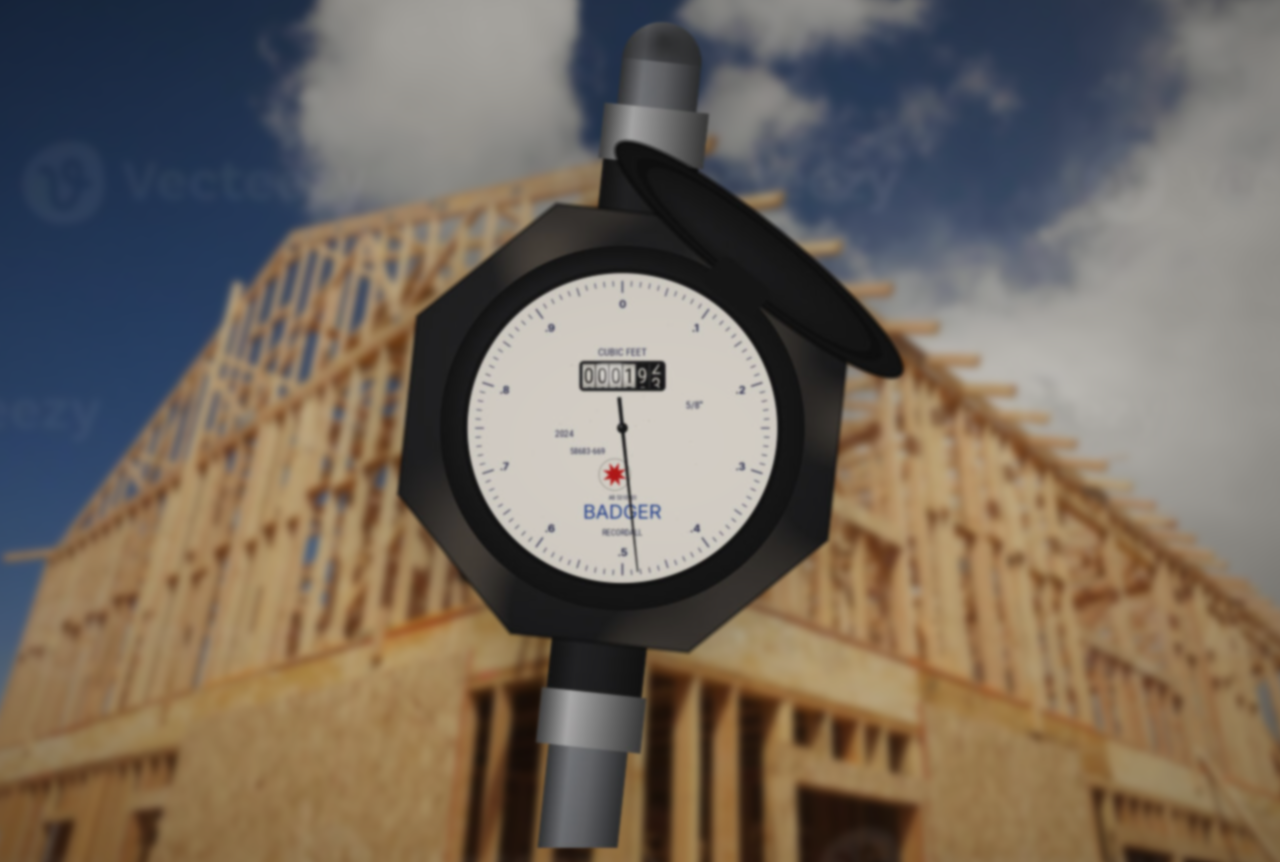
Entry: 192.48 ft³
